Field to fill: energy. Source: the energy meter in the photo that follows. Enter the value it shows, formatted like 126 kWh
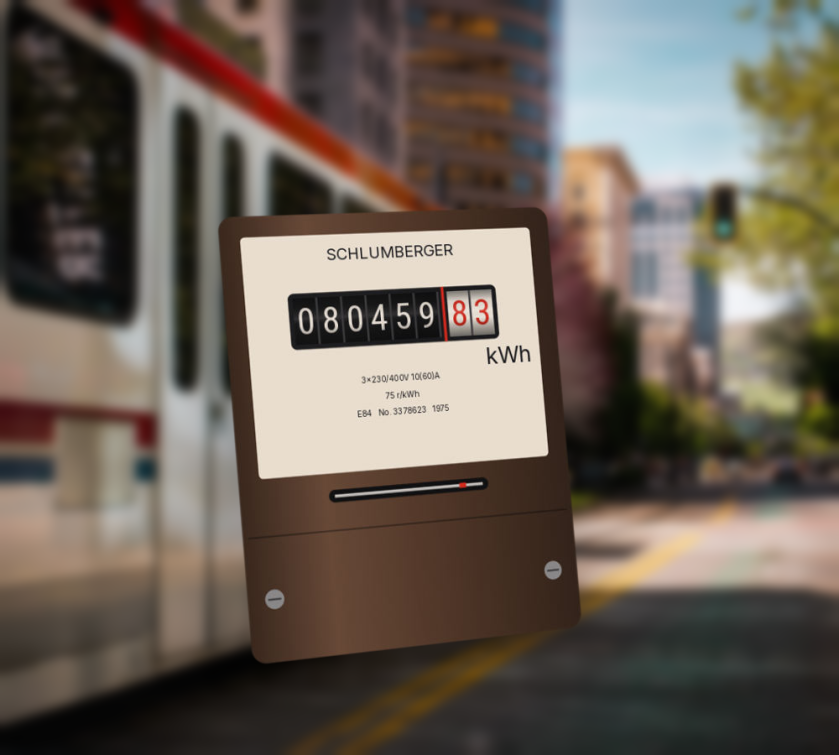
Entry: 80459.83 kWh
